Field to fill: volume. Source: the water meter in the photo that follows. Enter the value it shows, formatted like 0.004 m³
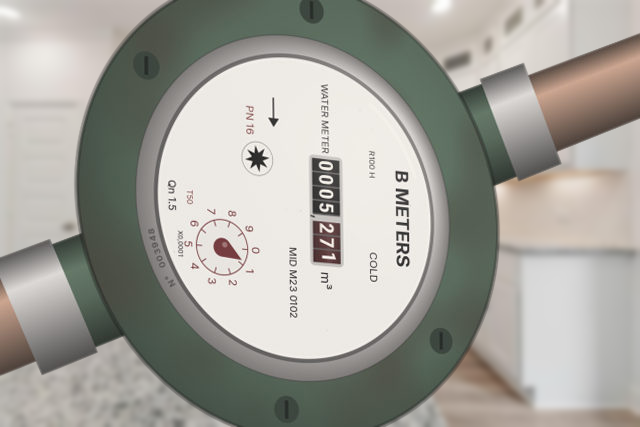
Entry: 5.2710 m³
